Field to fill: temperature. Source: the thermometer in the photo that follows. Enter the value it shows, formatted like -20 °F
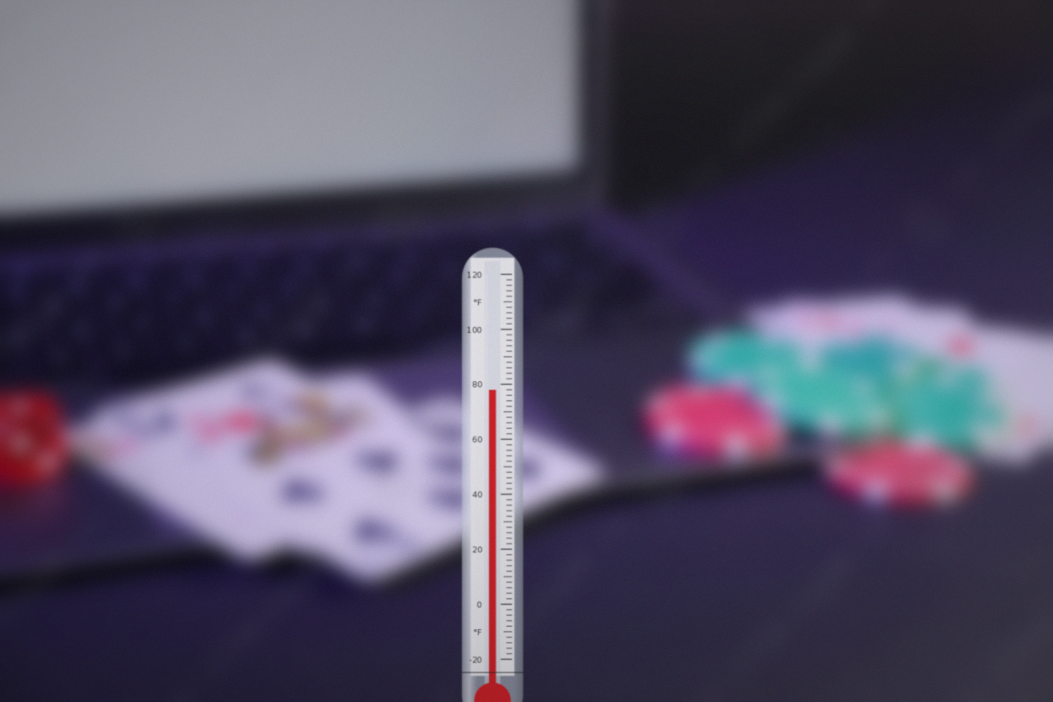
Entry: 78 °F
